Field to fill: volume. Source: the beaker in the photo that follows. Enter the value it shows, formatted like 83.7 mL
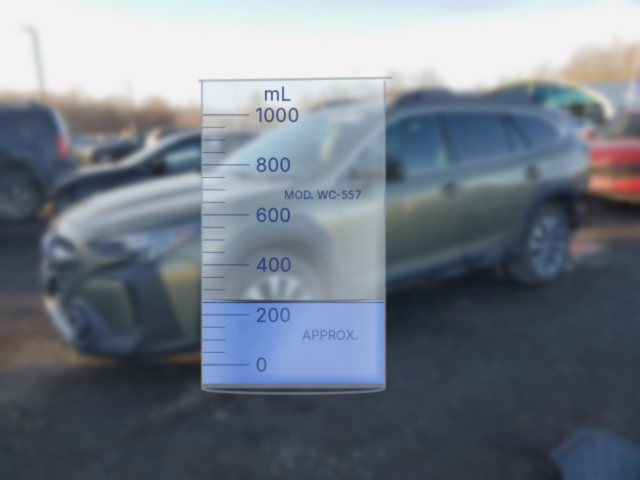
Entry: 250 mL
